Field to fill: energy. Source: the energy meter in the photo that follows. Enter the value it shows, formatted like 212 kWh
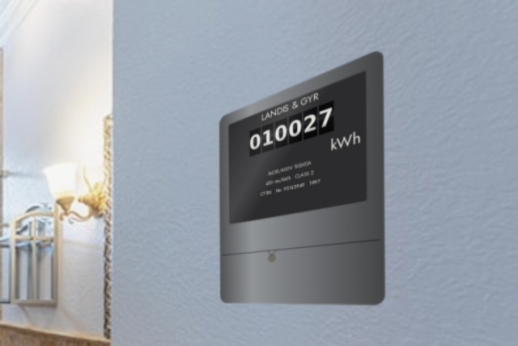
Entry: 10027 kWh
